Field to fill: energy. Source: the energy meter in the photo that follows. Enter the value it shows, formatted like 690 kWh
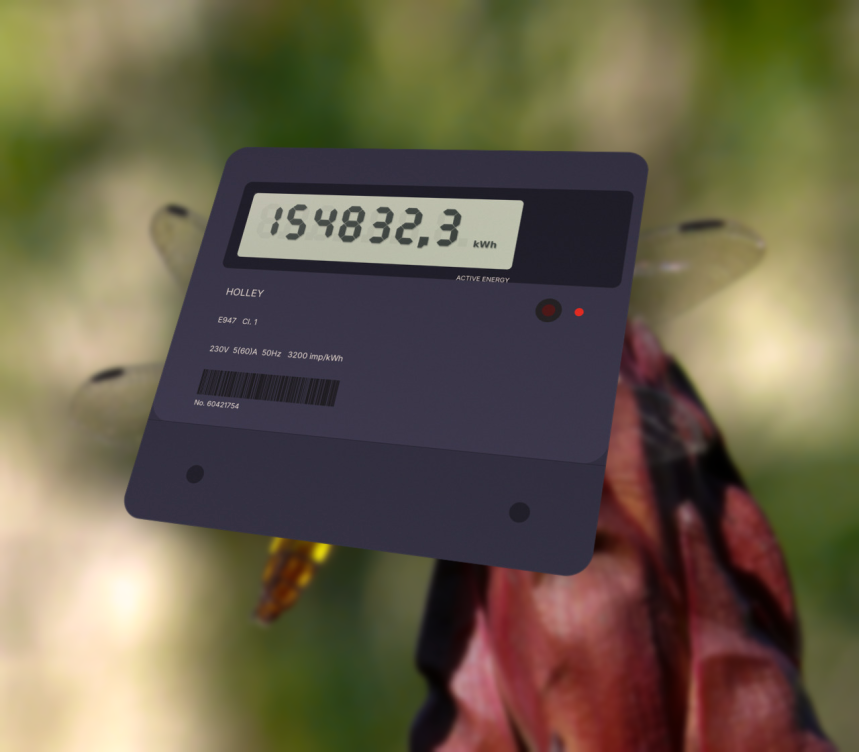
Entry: 154832.3 kWh
